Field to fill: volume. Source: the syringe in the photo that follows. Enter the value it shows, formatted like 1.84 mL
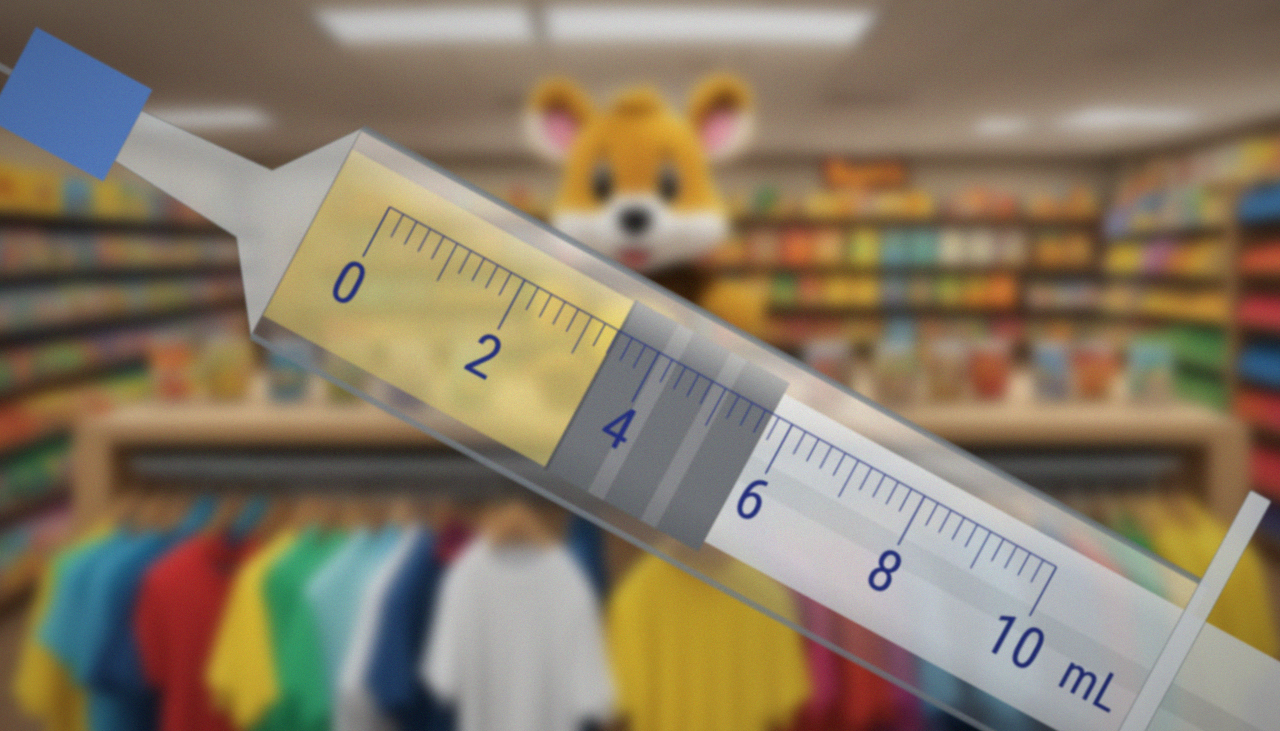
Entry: 3.4 mL
